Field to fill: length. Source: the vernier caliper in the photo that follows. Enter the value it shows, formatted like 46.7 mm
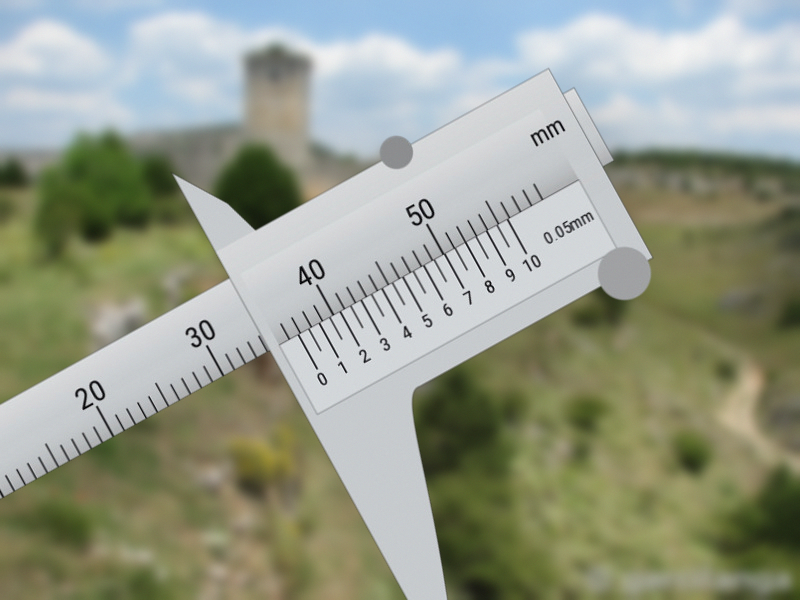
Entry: 36.8 mm
